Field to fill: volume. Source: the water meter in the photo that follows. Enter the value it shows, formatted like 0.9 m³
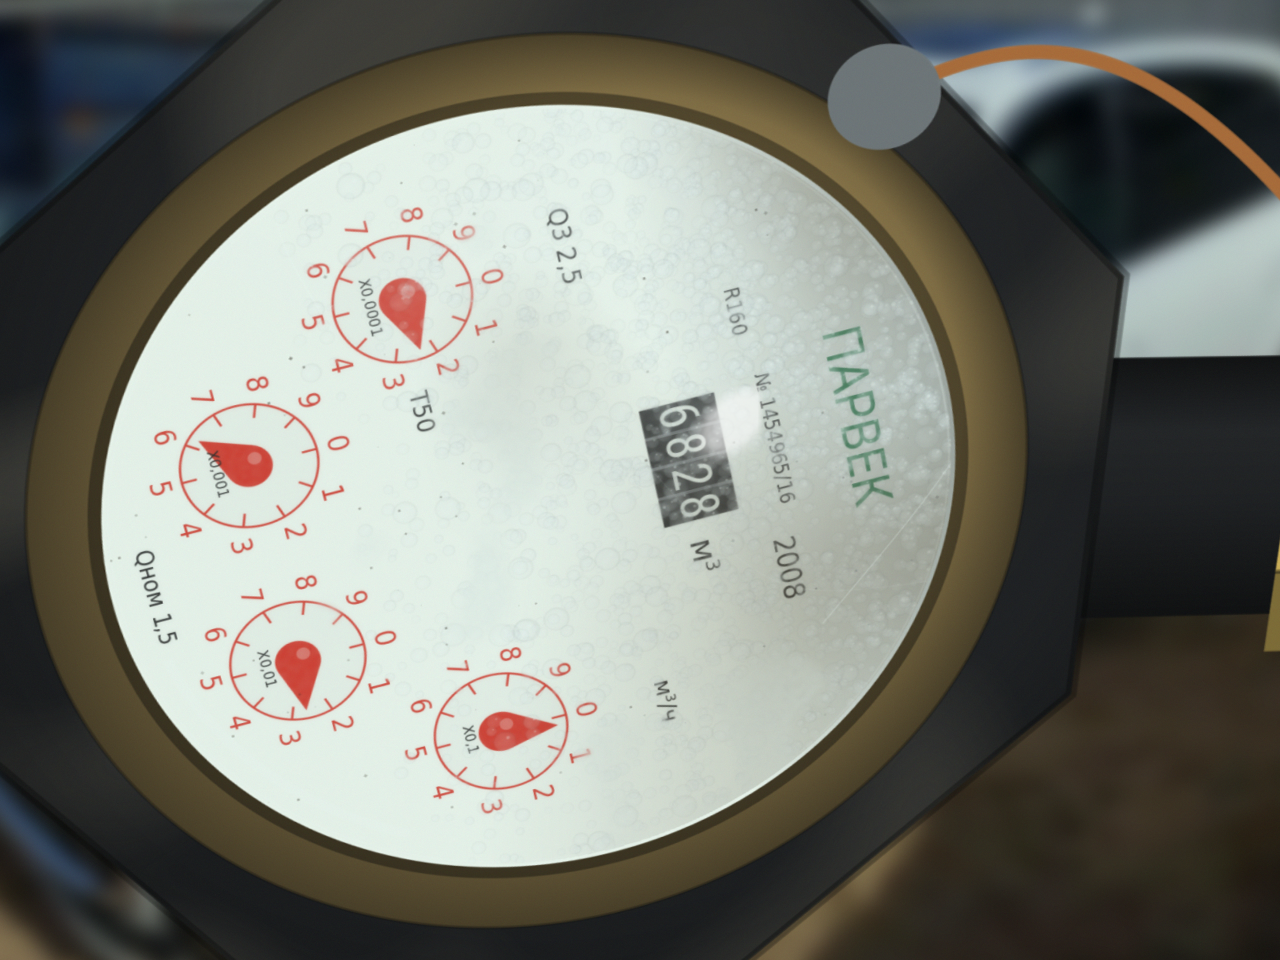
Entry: 6828.0262 m³
